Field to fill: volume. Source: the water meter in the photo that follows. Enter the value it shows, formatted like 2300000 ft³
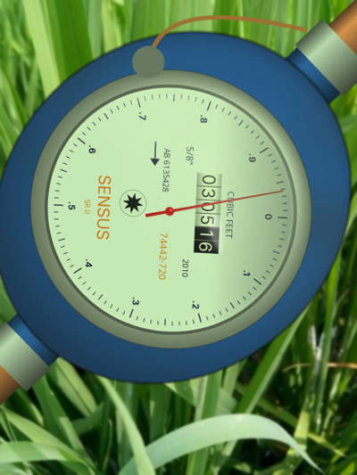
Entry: 30515.96 ft³
